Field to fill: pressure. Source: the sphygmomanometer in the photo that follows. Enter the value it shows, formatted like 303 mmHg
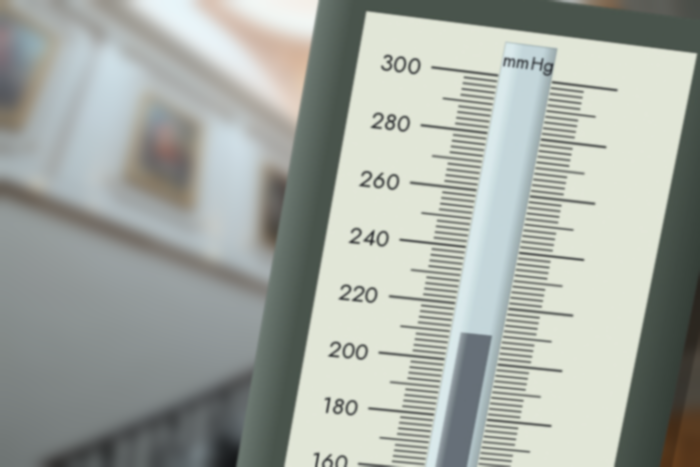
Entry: 210 mmHg
